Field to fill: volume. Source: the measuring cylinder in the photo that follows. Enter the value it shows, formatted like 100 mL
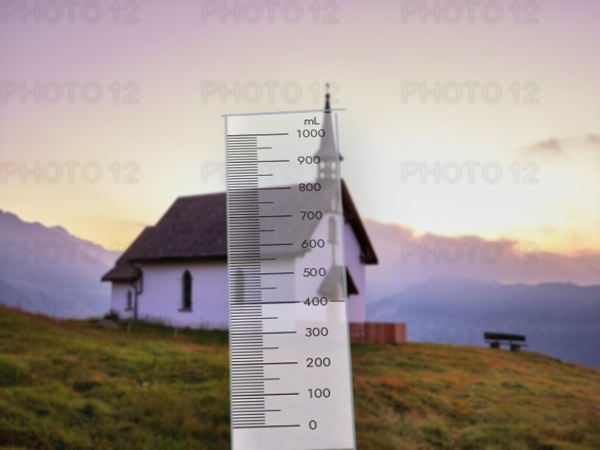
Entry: 400 mL
